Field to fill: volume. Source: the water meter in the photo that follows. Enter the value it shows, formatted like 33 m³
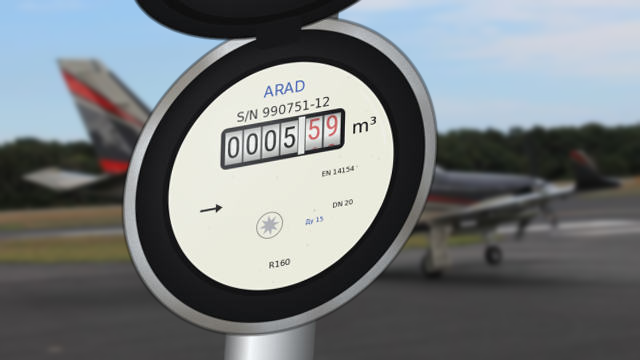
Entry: 5.59 m³
